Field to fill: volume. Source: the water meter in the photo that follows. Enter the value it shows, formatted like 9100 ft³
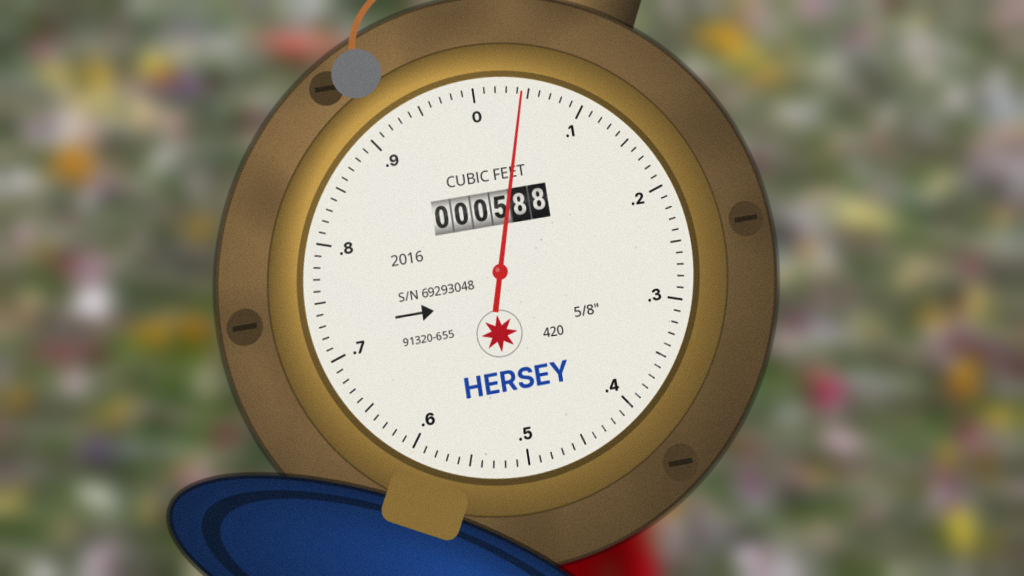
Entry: 588.04 ft³
